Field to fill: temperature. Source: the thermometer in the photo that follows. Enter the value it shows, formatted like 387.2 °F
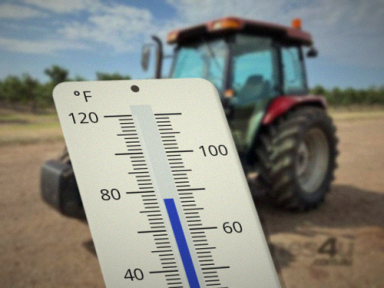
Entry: 76 °F
